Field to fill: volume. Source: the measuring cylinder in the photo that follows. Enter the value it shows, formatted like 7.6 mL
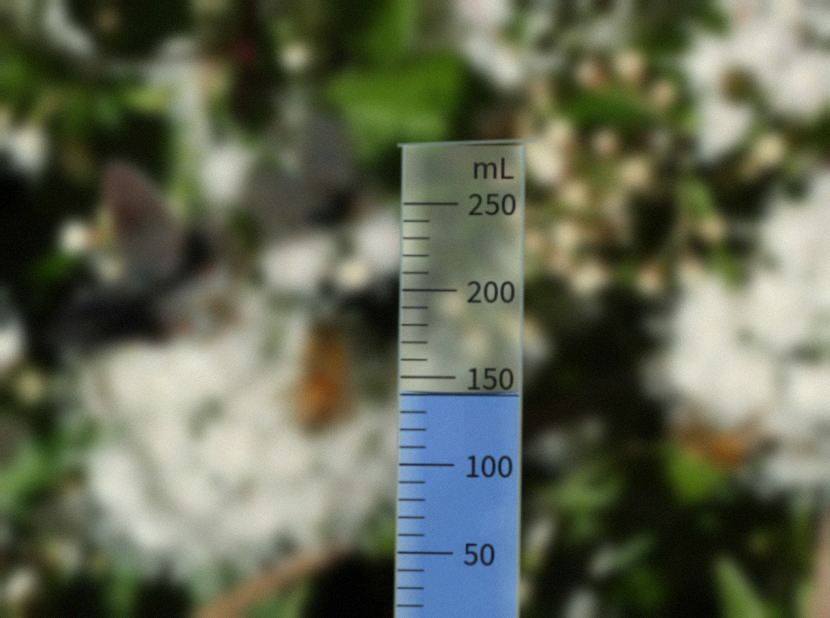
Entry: 140 mL
